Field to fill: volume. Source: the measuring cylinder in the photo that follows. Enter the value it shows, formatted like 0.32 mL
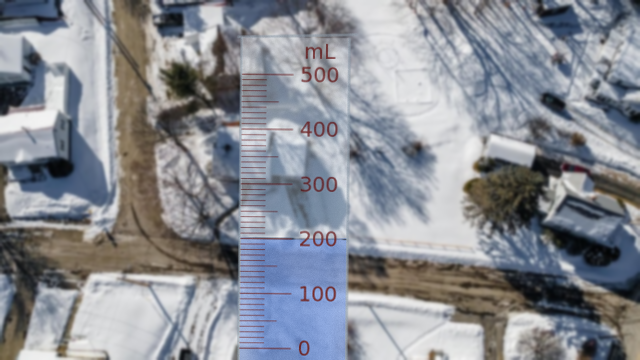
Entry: 200 mL
